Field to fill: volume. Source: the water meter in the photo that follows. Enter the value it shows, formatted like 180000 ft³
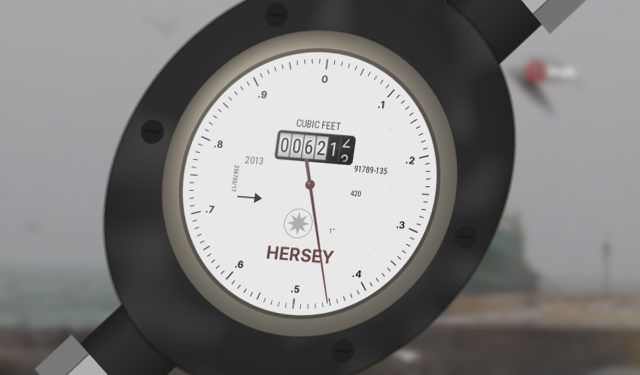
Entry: 6212.45 ft³
